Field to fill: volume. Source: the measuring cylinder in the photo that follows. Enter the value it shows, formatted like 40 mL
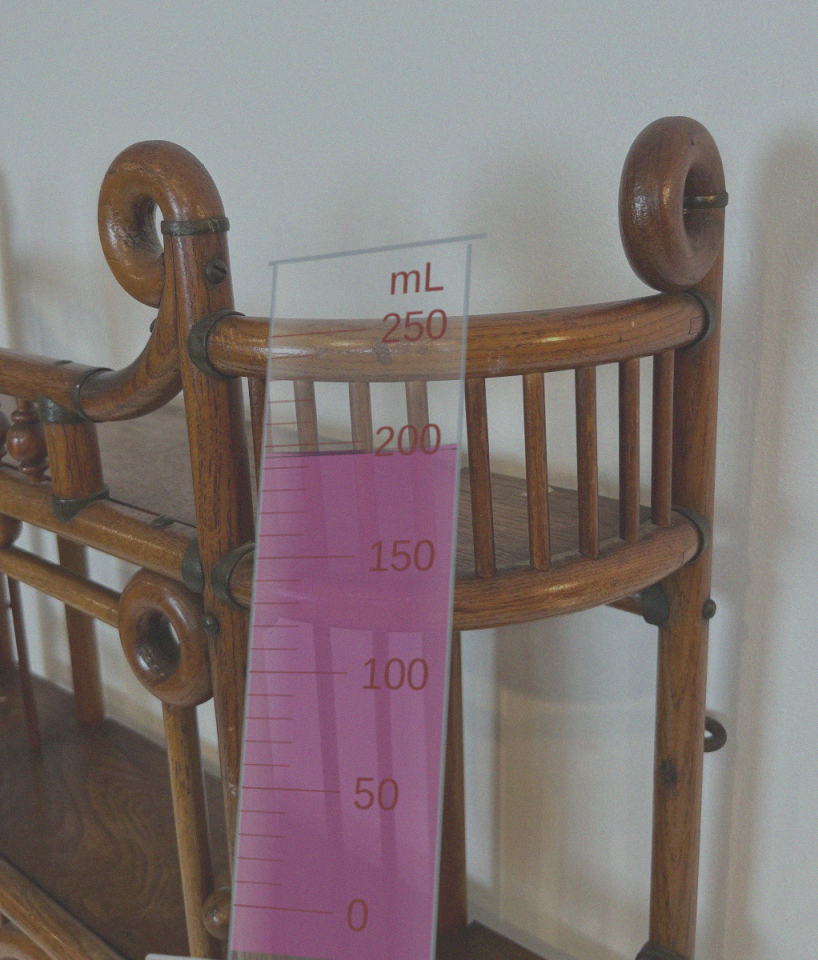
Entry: 195 mL
